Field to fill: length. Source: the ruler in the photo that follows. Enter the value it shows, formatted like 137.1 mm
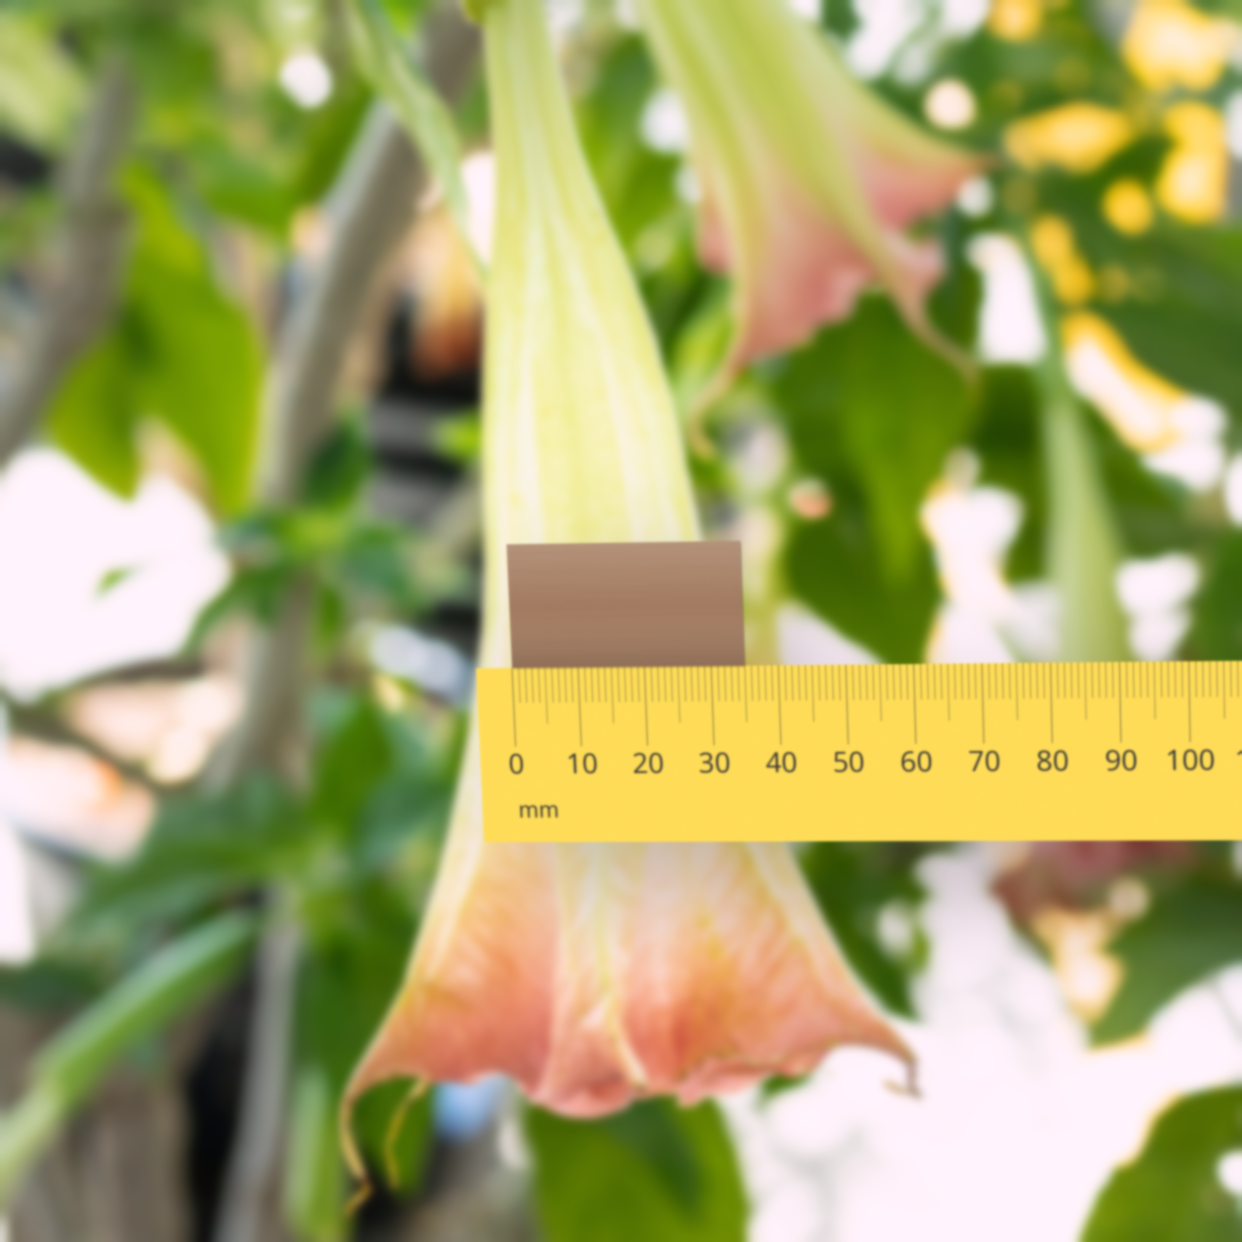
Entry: 35 mm
